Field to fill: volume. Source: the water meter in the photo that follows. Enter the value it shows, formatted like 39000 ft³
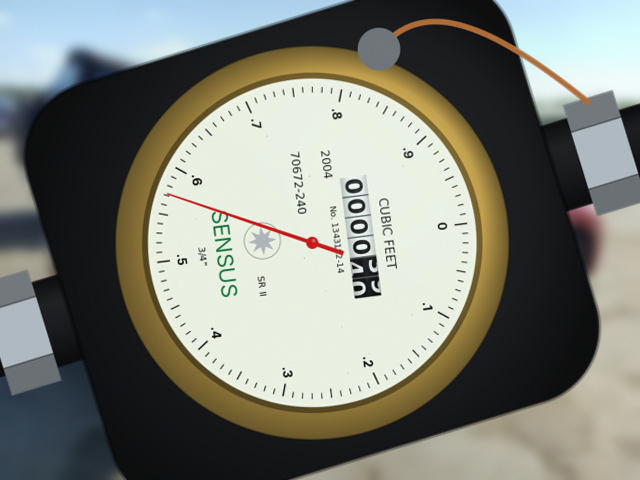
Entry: 39.57 ft³
